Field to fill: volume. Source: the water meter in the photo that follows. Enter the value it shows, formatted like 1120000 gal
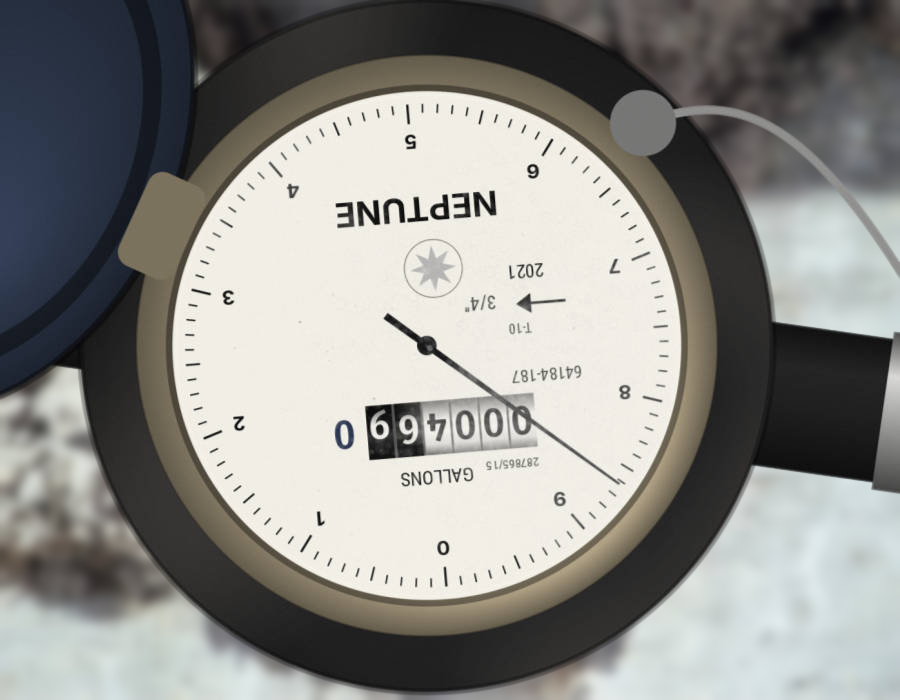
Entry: 4688.6 gal
